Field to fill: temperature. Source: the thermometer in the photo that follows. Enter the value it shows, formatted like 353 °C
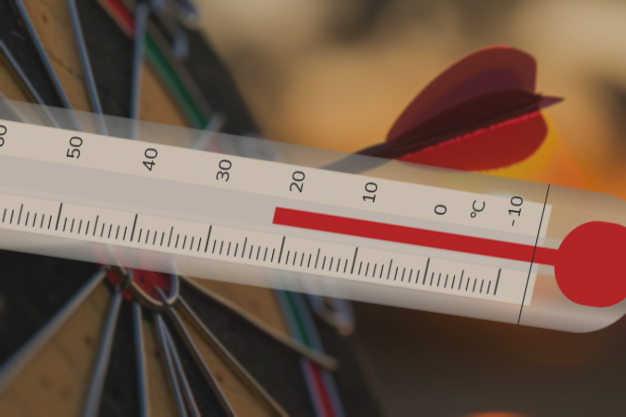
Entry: 22 °C
